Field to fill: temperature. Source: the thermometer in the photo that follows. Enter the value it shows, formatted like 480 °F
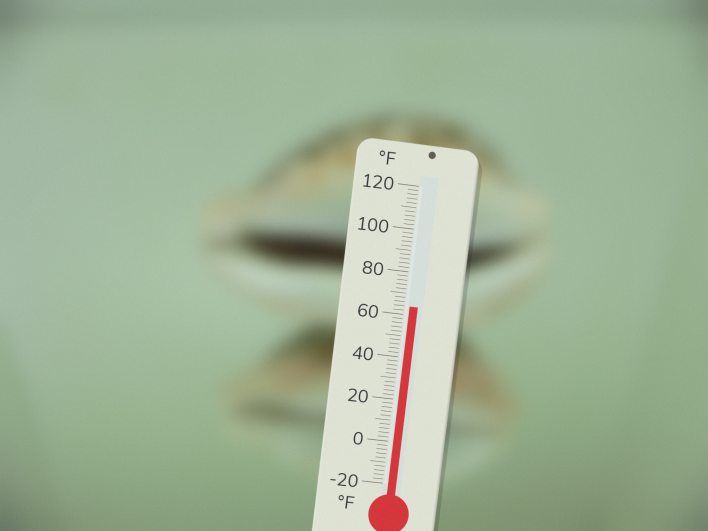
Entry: 64 °F
